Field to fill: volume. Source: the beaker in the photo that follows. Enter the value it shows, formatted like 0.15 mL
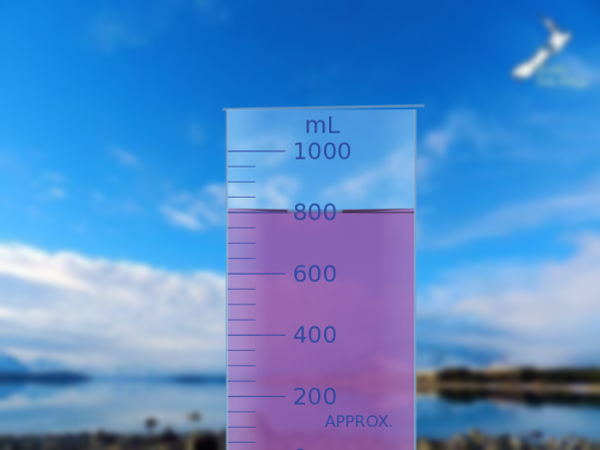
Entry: 800 mL
